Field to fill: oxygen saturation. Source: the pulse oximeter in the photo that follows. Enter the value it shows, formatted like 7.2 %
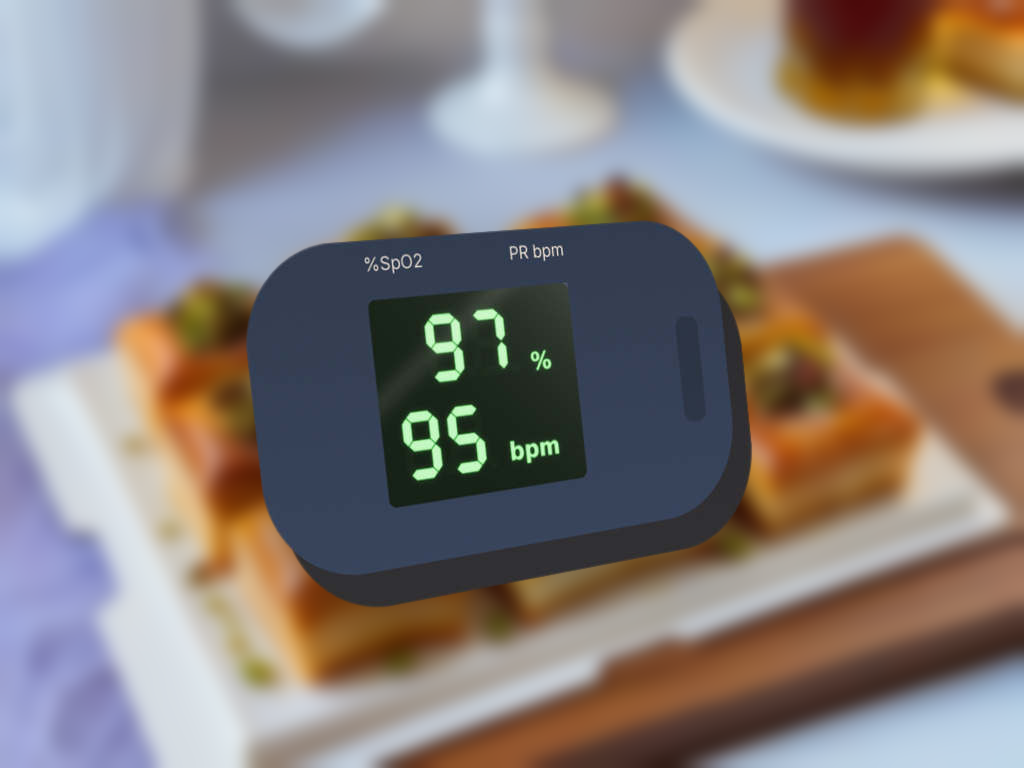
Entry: 97 %
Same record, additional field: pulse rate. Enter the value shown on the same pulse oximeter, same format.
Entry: 95 bpm
